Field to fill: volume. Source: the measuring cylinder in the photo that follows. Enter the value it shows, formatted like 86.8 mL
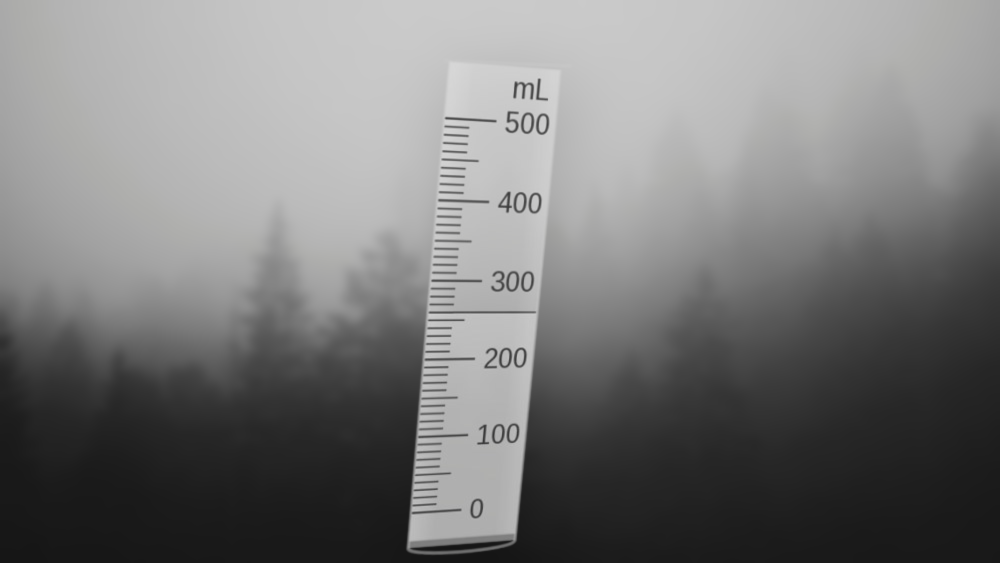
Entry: 260 mL
